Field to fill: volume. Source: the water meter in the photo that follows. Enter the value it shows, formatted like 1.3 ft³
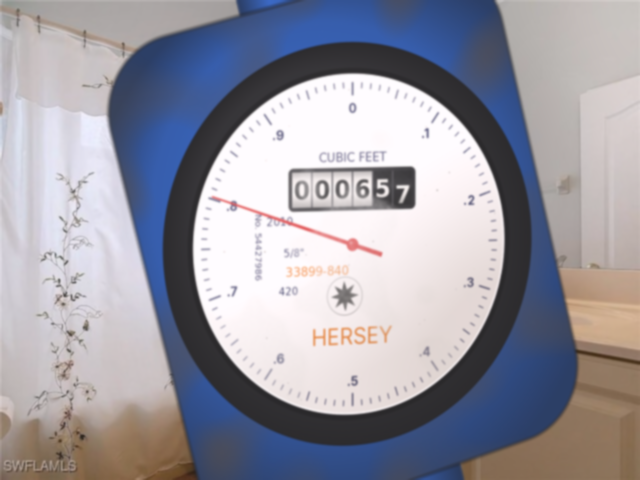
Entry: 656.80 ft³
